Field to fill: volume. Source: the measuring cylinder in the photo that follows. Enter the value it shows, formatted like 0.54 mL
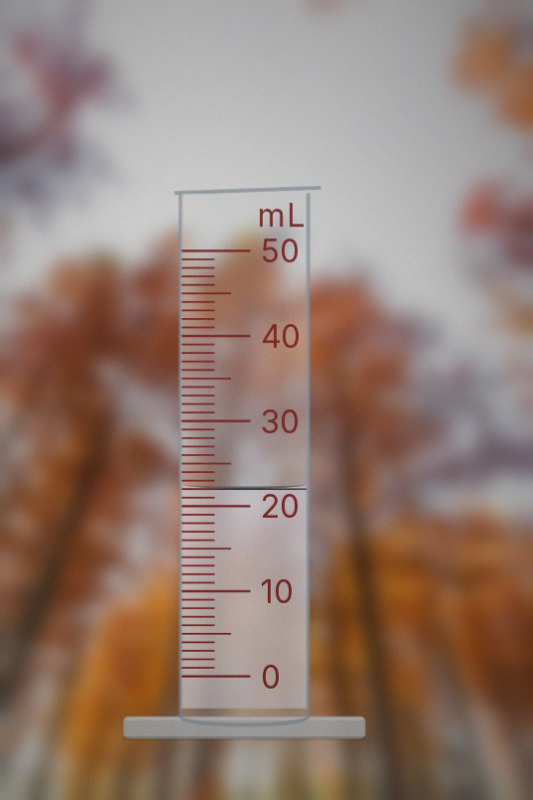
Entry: 22 mL
